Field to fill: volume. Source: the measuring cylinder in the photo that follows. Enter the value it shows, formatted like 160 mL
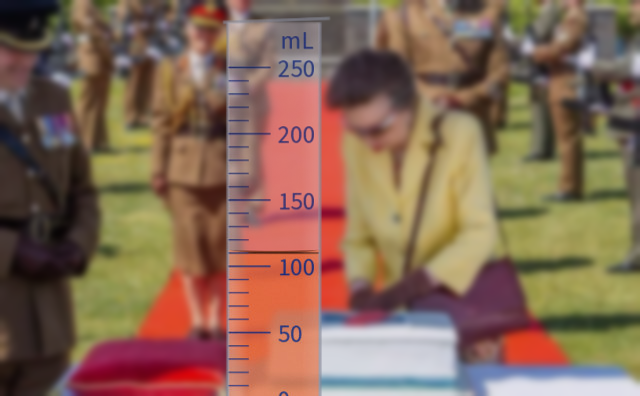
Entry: 110 mL
